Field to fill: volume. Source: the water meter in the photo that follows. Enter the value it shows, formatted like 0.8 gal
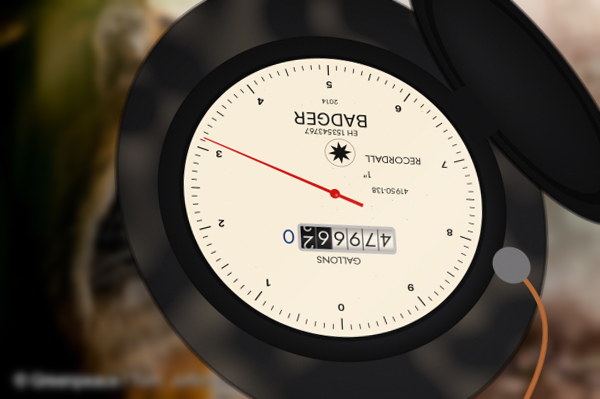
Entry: 4796623.1 gal
